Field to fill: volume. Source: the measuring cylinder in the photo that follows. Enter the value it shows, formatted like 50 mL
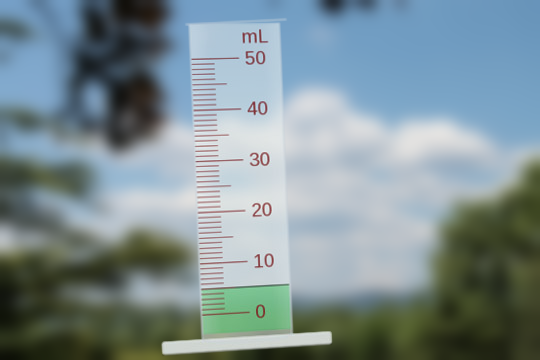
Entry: 5 mL
